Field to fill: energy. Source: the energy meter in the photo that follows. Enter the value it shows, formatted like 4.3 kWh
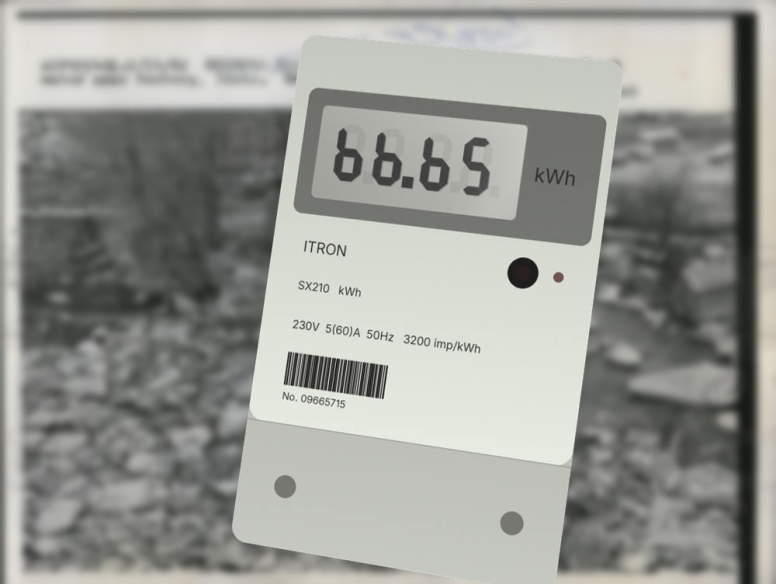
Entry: 66.65 kWh
